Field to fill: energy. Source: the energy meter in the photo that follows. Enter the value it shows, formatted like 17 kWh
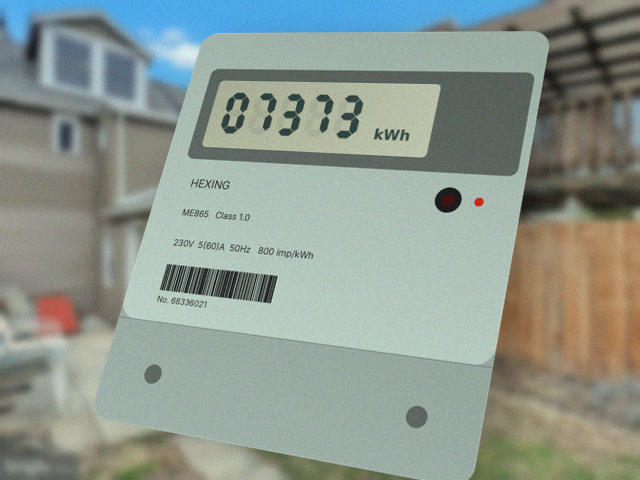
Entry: 7373 kWh
